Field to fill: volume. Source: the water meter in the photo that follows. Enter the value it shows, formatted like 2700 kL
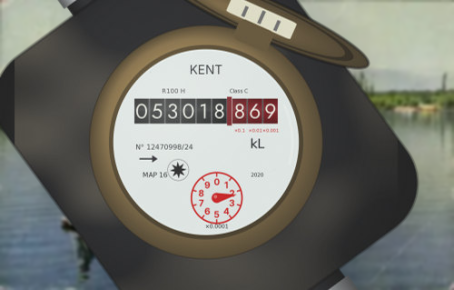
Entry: 53018.8692 kL
